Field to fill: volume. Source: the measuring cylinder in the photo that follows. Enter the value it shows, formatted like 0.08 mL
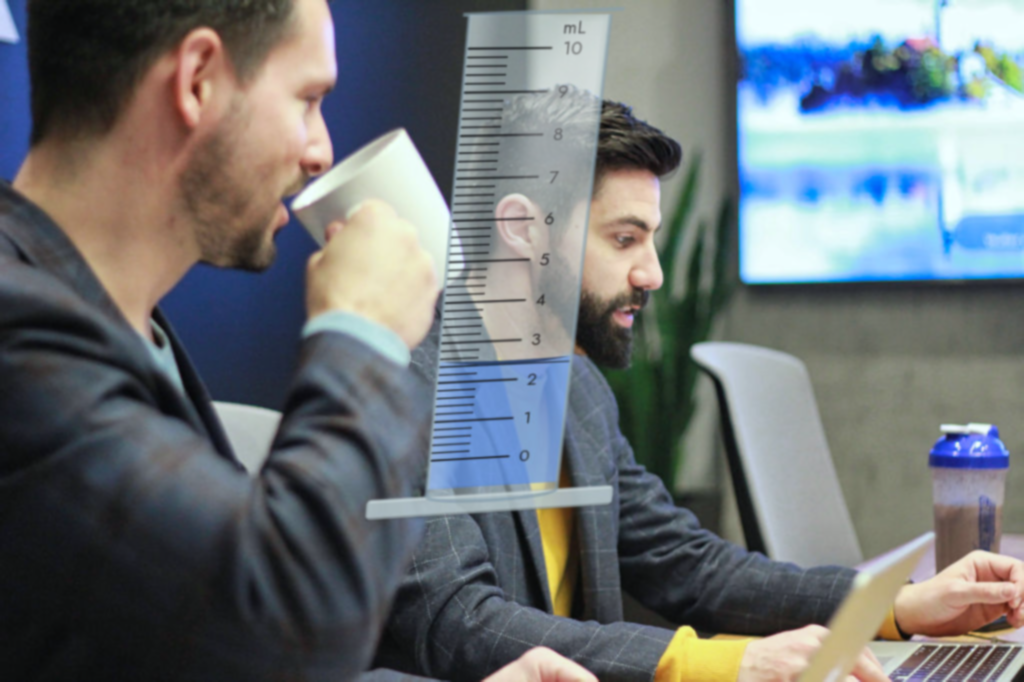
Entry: 2.4 mL
